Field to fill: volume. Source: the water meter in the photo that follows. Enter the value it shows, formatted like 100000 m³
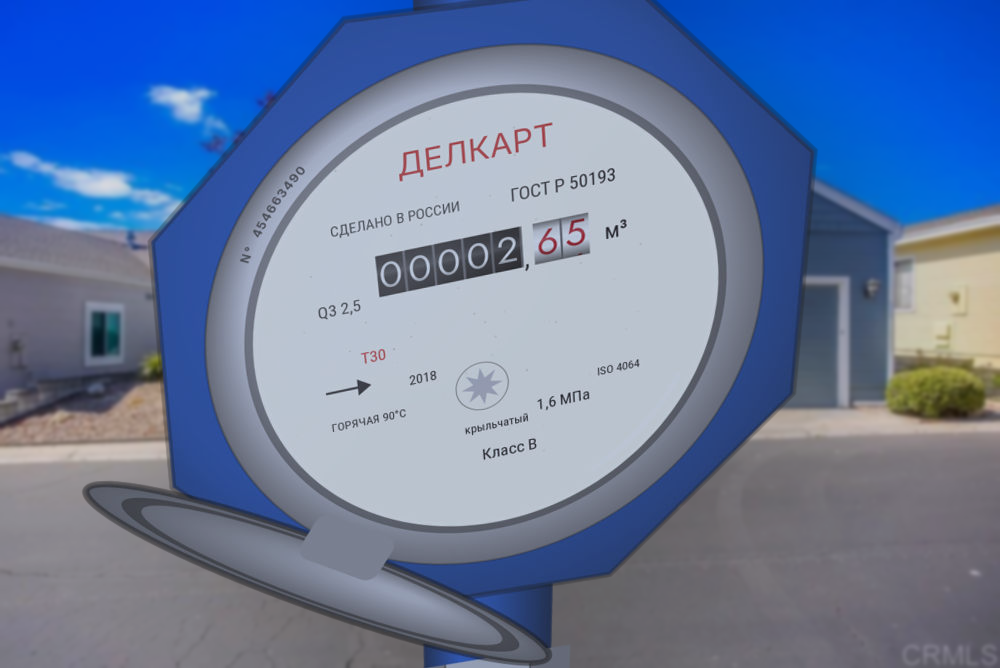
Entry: 2.65 m³
